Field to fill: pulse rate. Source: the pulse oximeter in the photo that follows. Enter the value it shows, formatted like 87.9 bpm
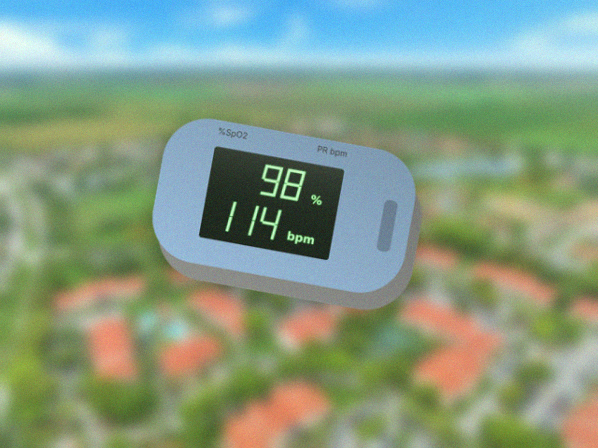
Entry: 114 bpm
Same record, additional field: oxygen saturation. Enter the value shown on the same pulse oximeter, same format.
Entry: 98 %
